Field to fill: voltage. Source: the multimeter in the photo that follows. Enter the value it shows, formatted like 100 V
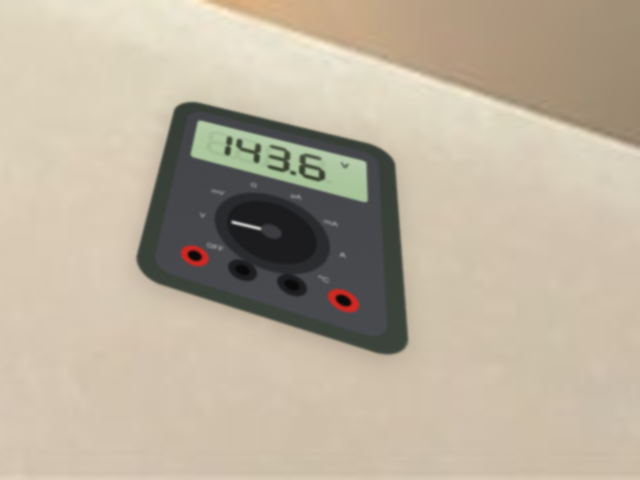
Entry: 143.6 V
